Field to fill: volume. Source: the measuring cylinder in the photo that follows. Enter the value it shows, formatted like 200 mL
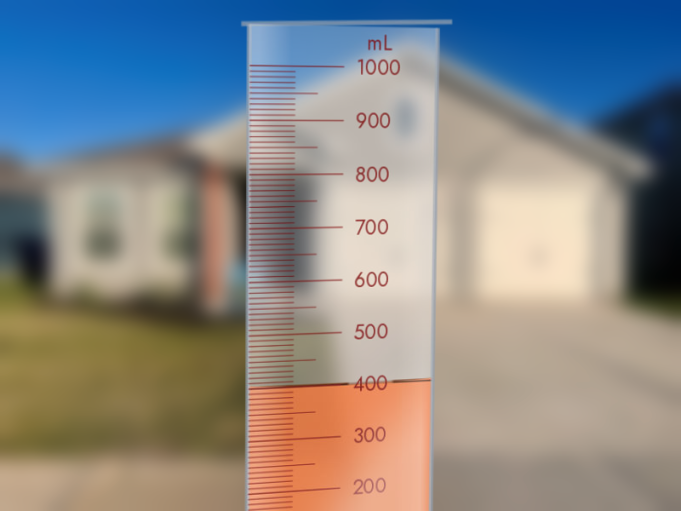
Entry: 400 mL
